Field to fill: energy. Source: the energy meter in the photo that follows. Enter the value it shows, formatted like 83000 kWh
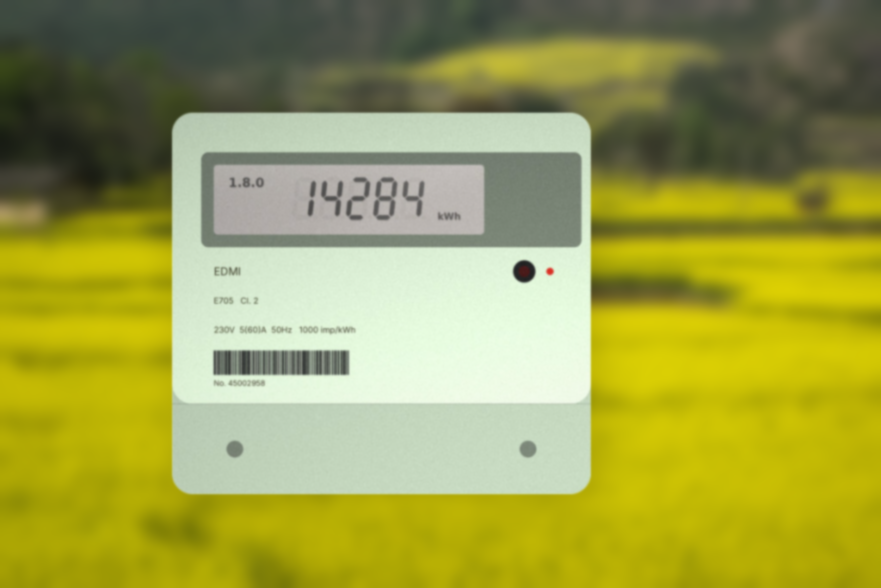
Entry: 14284 kWh
